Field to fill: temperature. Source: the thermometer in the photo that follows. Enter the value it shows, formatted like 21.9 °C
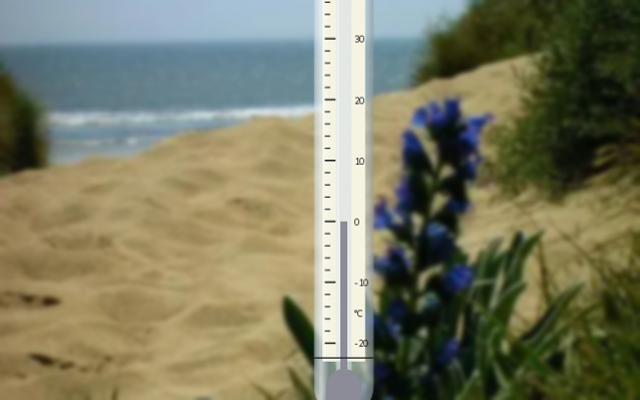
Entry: 0 °C
